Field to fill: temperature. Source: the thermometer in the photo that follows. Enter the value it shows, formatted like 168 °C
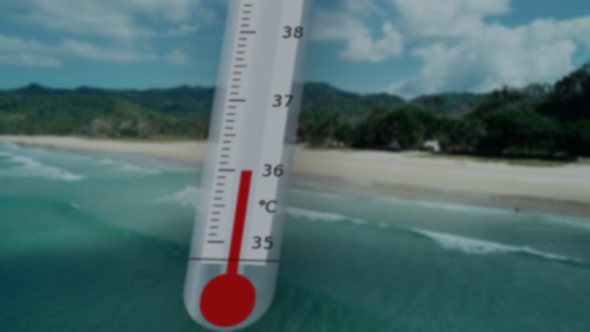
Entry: 36 °C
